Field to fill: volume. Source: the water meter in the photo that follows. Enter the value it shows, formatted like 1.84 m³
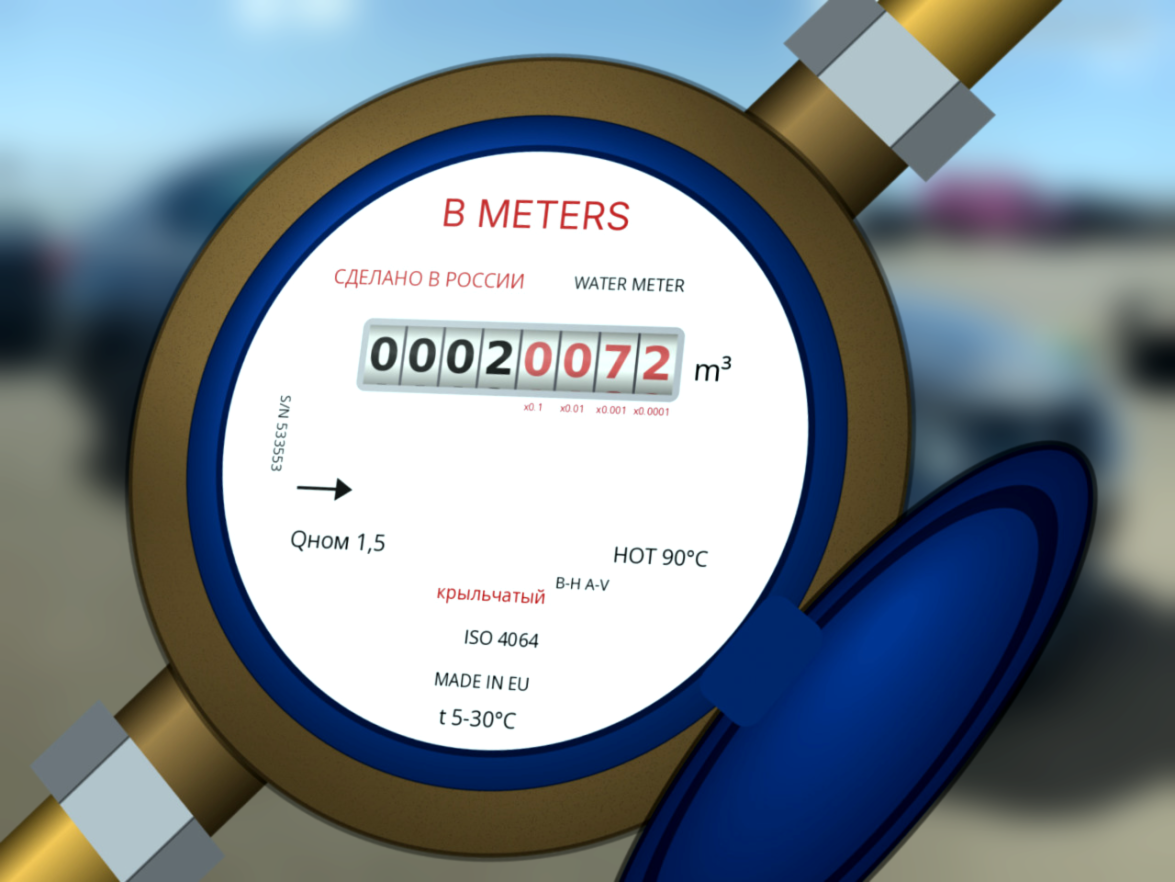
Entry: 2.0072 m³
